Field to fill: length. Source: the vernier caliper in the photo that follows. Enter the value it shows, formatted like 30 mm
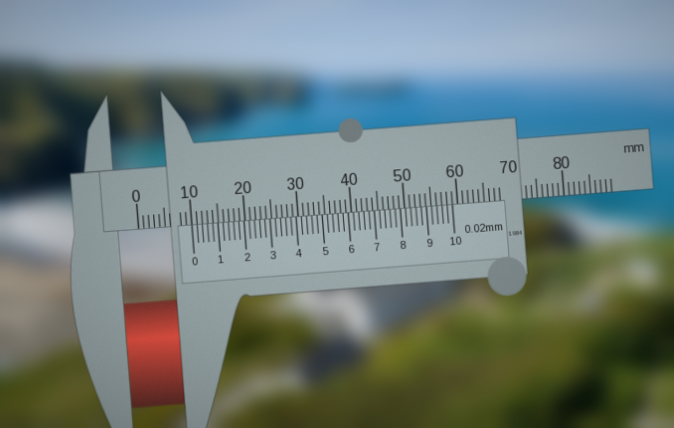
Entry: 10.0 mm
